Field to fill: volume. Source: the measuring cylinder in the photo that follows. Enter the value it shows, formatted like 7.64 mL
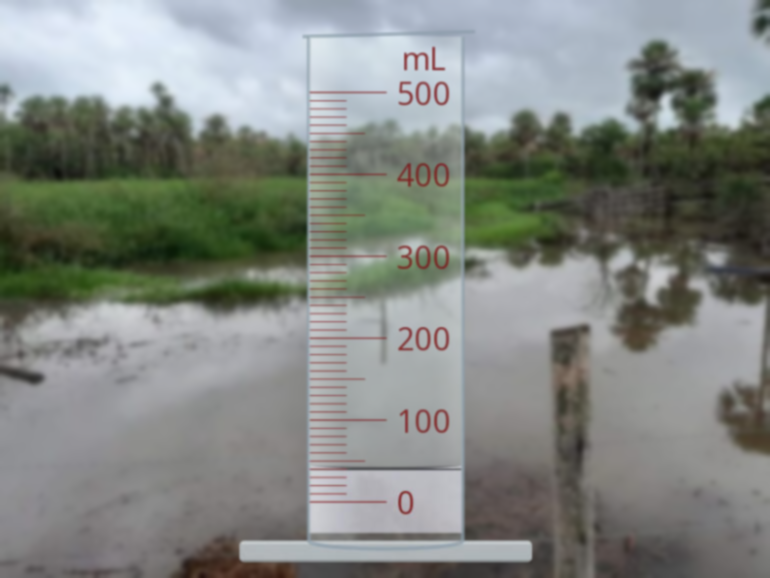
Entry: 40 mL
